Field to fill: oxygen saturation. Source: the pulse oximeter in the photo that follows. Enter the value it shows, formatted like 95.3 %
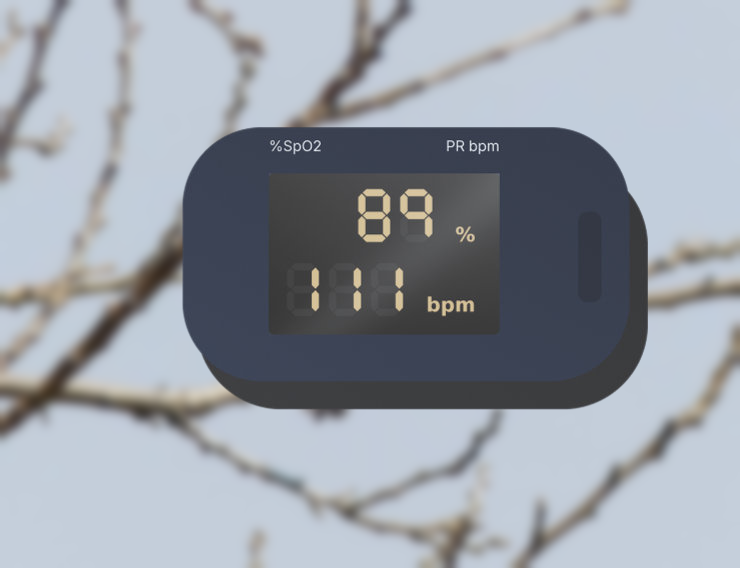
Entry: 89 %
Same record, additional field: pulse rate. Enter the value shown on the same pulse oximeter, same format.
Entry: 111 bpm
